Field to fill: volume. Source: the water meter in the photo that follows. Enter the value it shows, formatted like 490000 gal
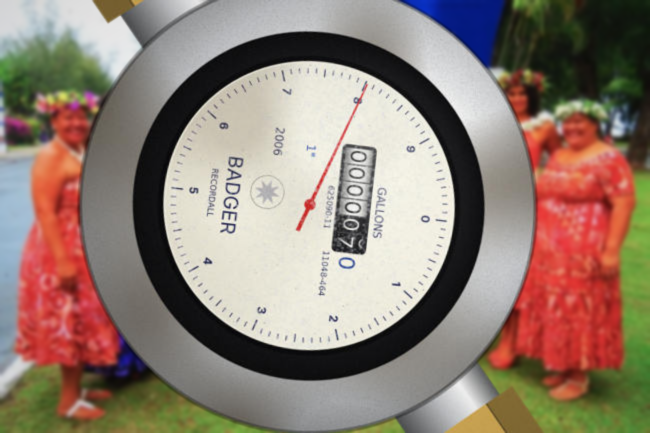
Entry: 68.0 gal
